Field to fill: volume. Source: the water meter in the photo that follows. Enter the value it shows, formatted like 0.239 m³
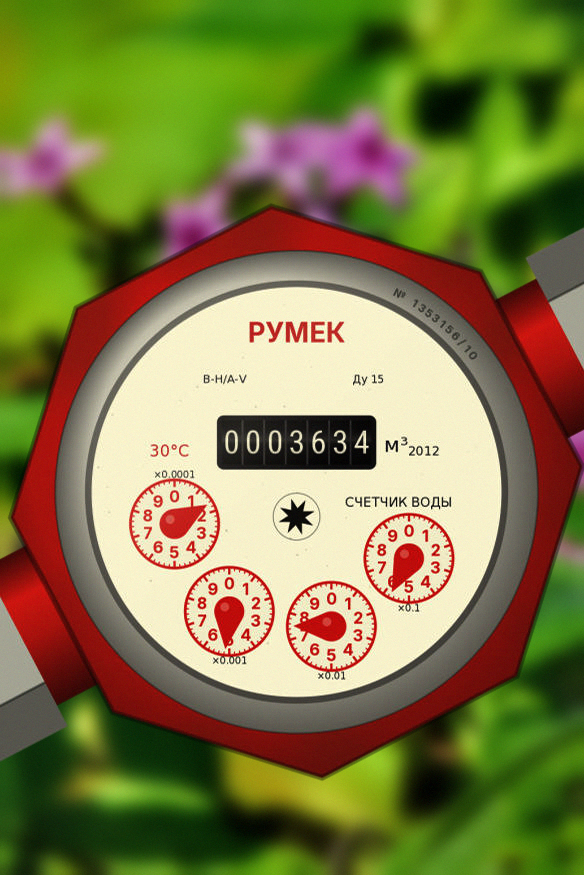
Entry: 3634.5751 m³
